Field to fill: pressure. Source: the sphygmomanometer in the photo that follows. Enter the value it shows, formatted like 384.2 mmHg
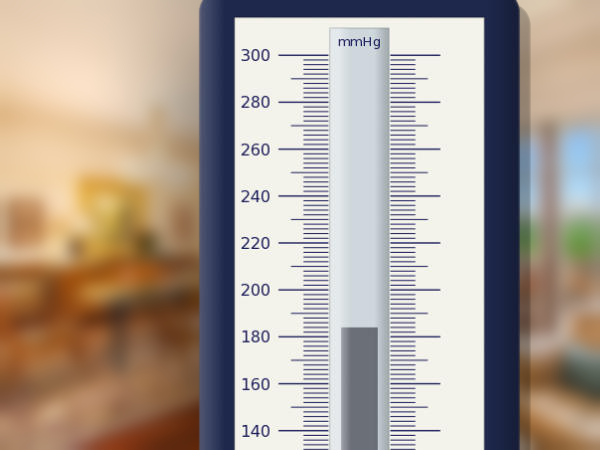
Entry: 184 mmHg
